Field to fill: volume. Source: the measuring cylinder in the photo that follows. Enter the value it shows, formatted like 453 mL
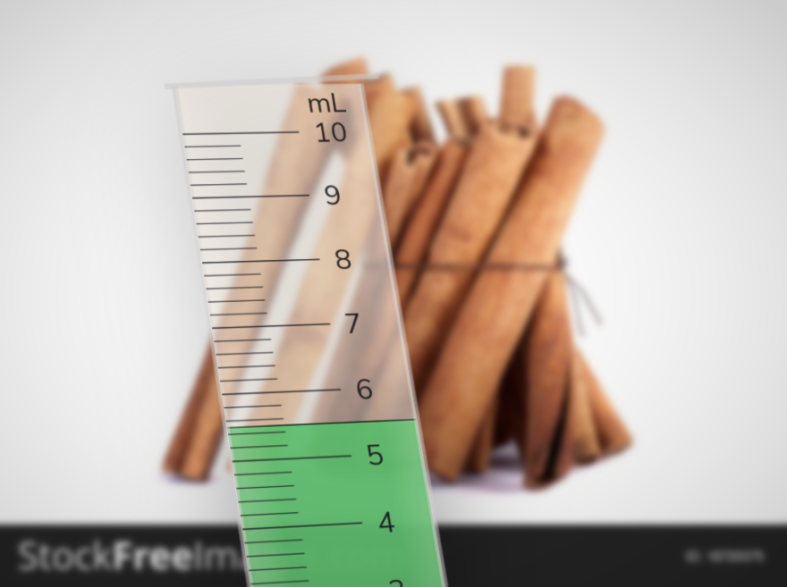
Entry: 5.5 mL
